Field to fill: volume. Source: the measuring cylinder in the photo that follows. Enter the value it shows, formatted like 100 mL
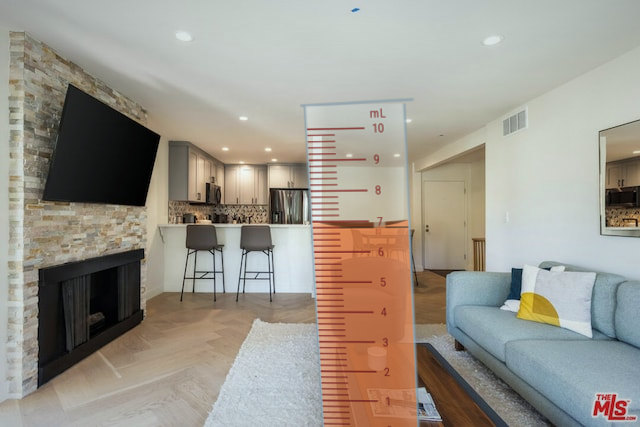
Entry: 6.8 mL
